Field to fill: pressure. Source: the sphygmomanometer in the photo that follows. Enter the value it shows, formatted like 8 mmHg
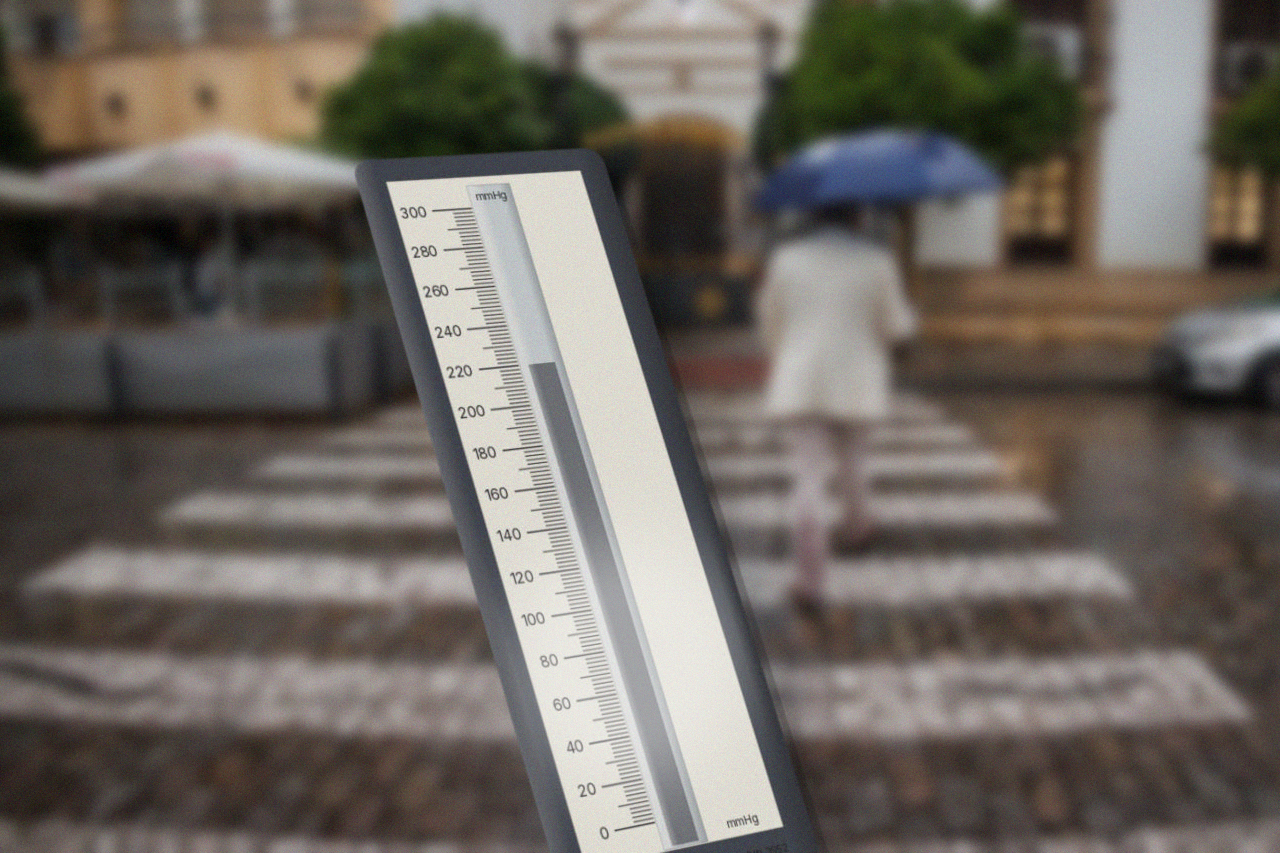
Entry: 220 mmHg
